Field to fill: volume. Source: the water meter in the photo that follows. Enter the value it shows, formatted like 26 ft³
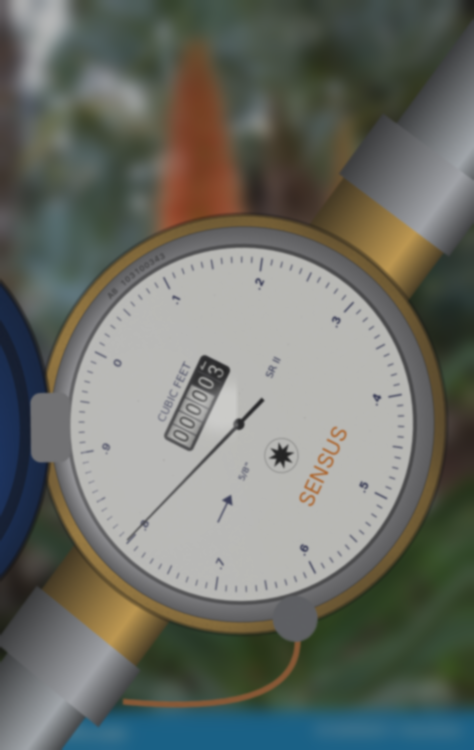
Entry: 2.80 ft³
